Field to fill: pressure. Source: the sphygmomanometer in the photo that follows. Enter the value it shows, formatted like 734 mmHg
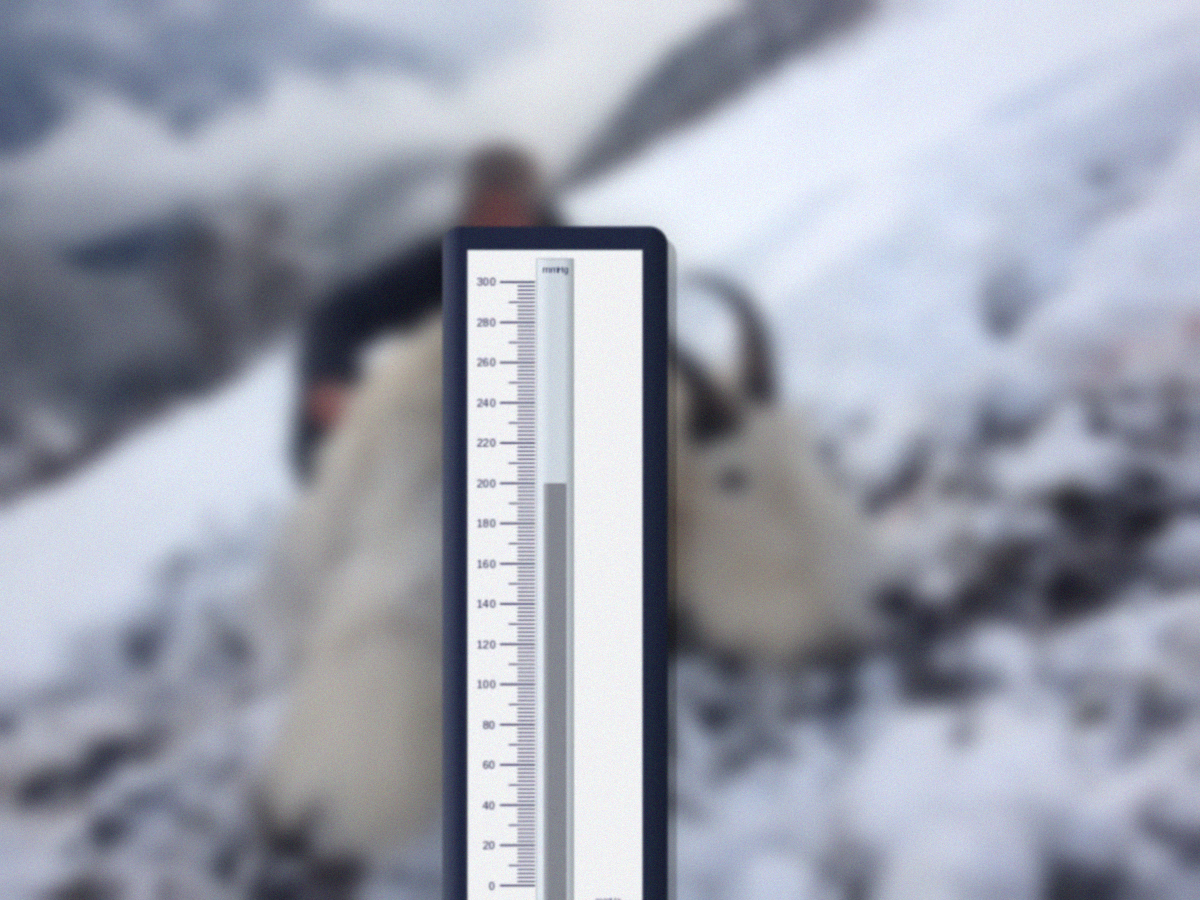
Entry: 200 mmHg
